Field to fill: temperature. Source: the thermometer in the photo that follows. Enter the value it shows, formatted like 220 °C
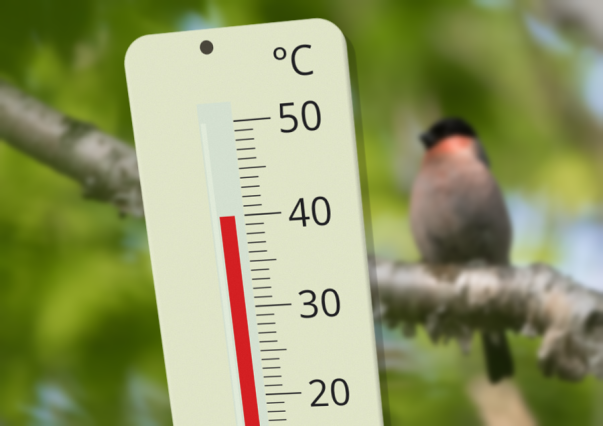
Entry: 40 °C
